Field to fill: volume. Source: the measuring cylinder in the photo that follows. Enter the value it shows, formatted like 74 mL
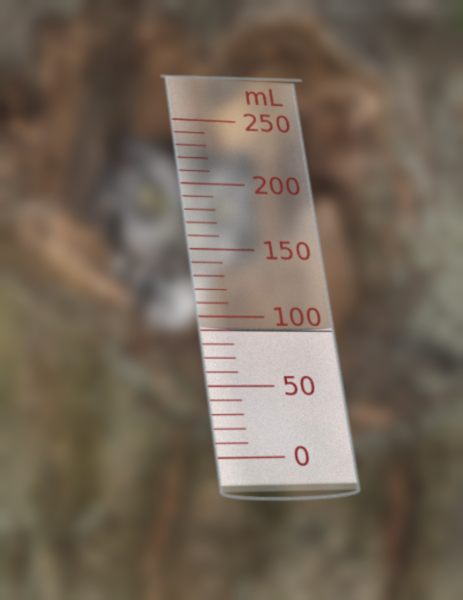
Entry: 90 mL
